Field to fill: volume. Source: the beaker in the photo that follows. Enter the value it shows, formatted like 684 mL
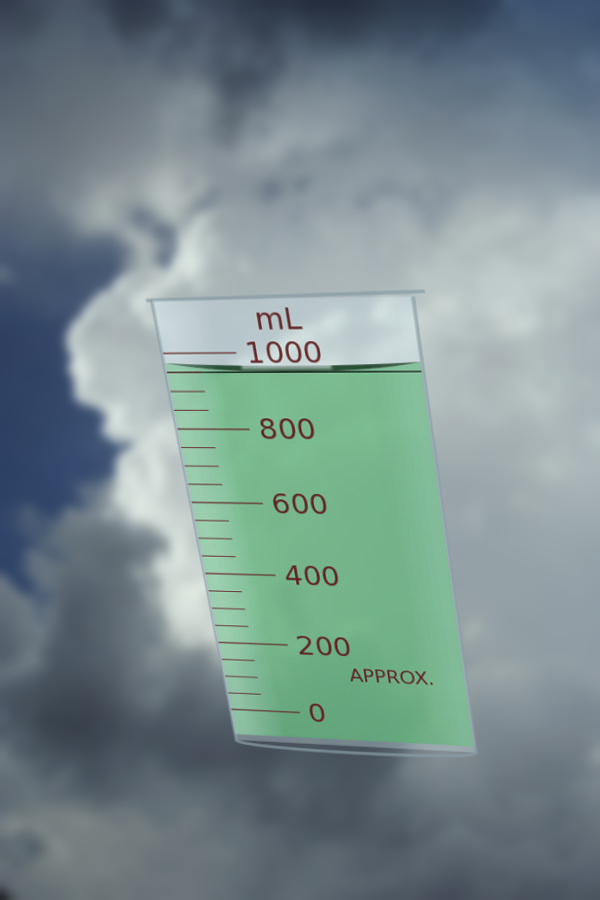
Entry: 950 mL
